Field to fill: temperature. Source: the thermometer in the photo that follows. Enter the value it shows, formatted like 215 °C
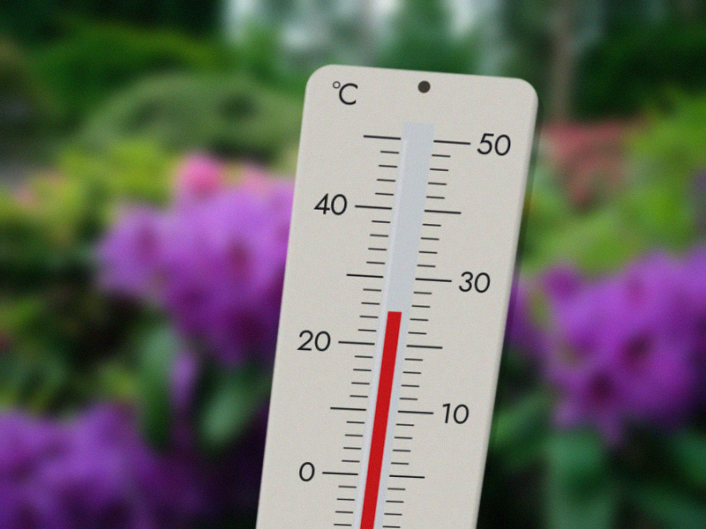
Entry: 25 °C
